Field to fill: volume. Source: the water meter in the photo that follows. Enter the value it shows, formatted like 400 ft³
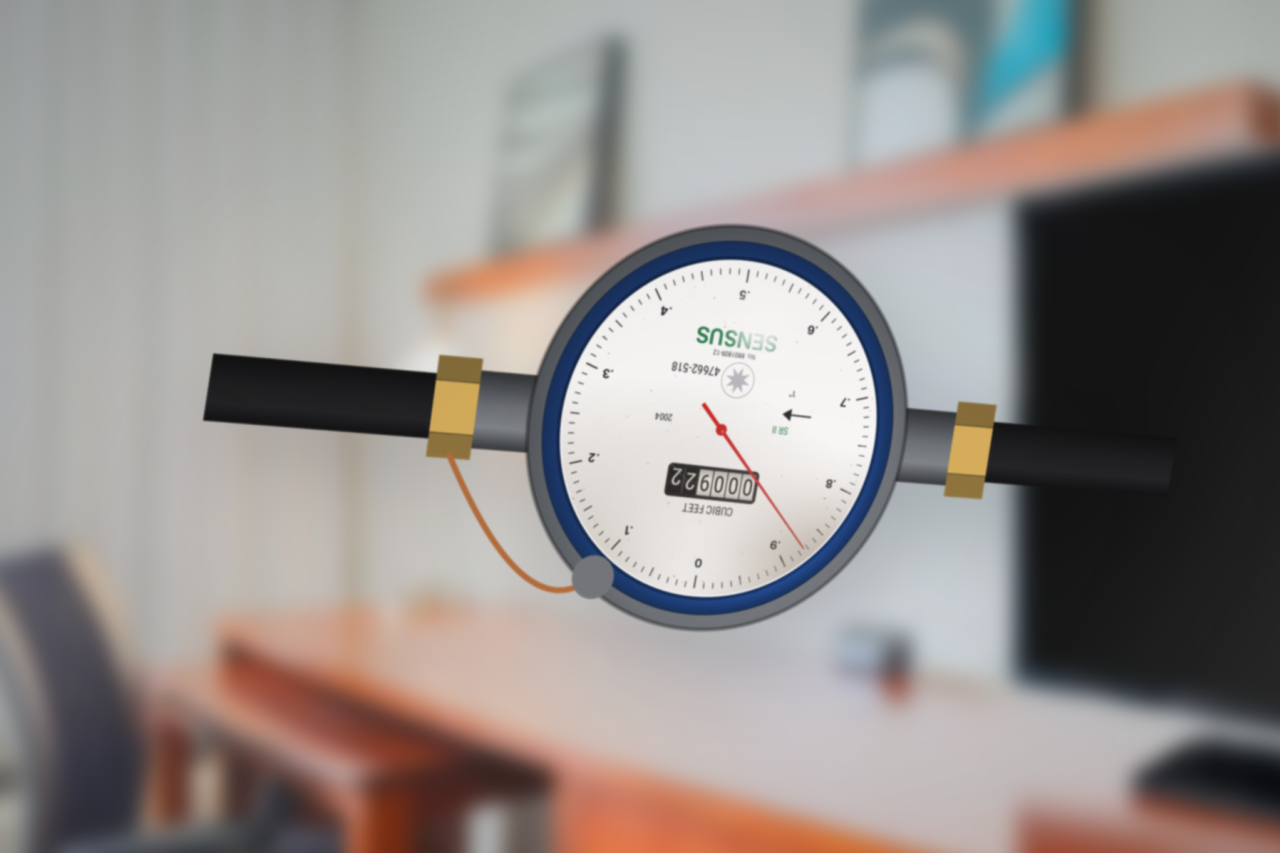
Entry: 921.87 ft³
